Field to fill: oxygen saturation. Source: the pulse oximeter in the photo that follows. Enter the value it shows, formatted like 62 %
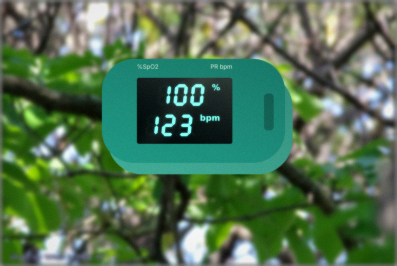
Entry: 100 %
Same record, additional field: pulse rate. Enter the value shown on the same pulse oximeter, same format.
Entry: 123 bpm
